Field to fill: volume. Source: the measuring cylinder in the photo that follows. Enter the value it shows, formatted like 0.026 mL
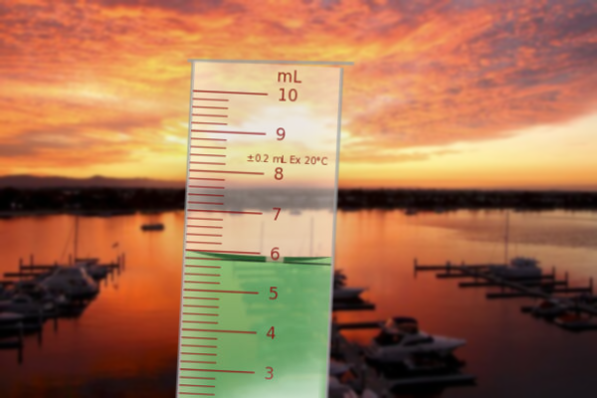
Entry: 5.8 mL
